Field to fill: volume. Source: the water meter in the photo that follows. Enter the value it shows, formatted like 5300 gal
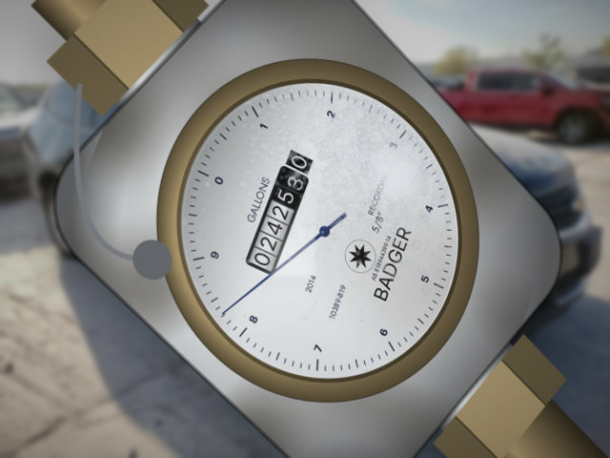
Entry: 242528.3 gal
